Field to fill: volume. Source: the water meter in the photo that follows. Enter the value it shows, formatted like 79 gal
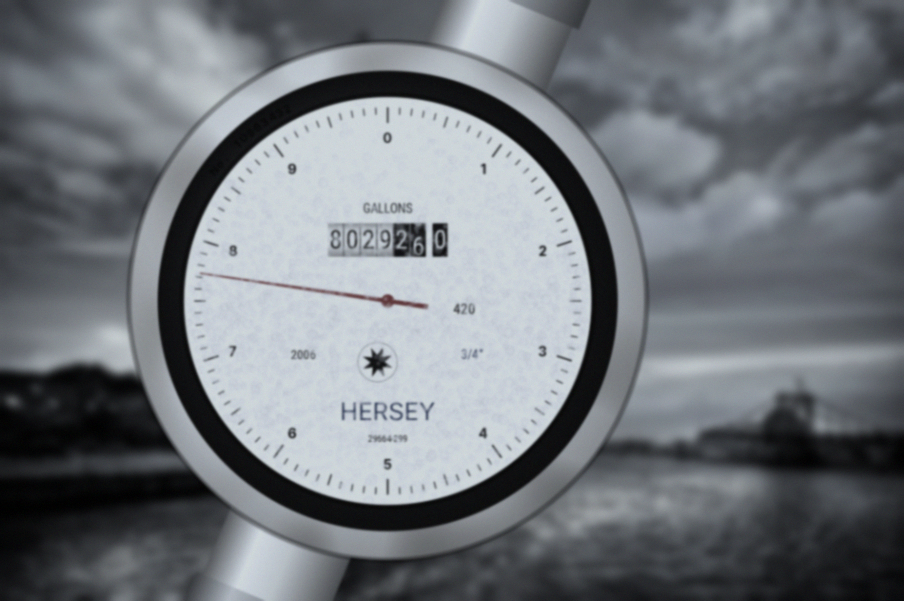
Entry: 8029257.7 gal
